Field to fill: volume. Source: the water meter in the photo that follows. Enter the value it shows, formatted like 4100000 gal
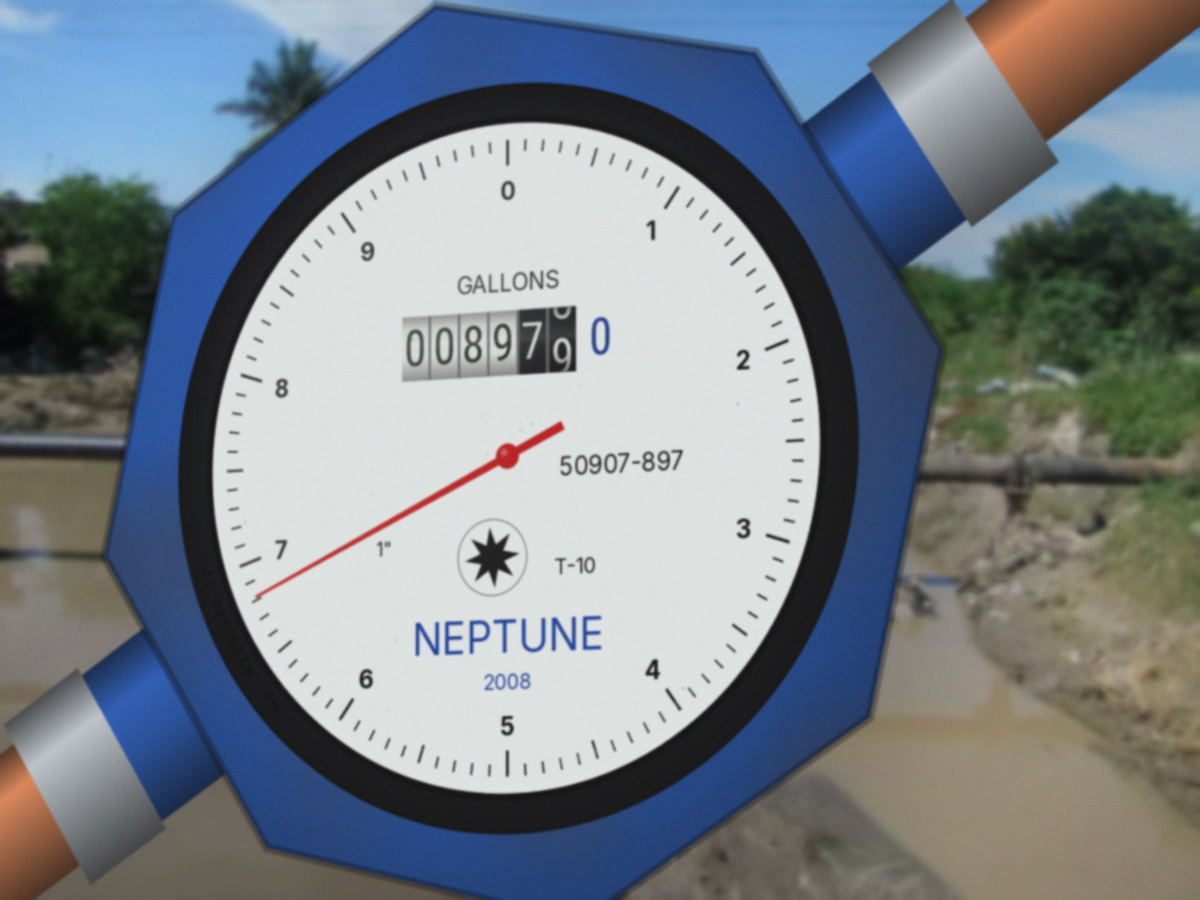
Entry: 89786.8 gal
